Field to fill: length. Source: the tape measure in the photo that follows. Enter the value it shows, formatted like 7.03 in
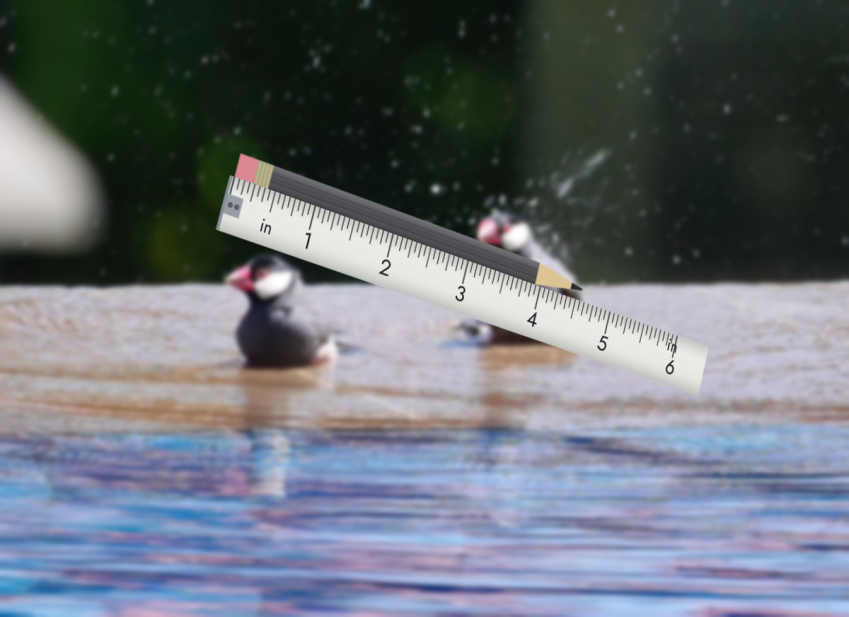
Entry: 4.5625 in
